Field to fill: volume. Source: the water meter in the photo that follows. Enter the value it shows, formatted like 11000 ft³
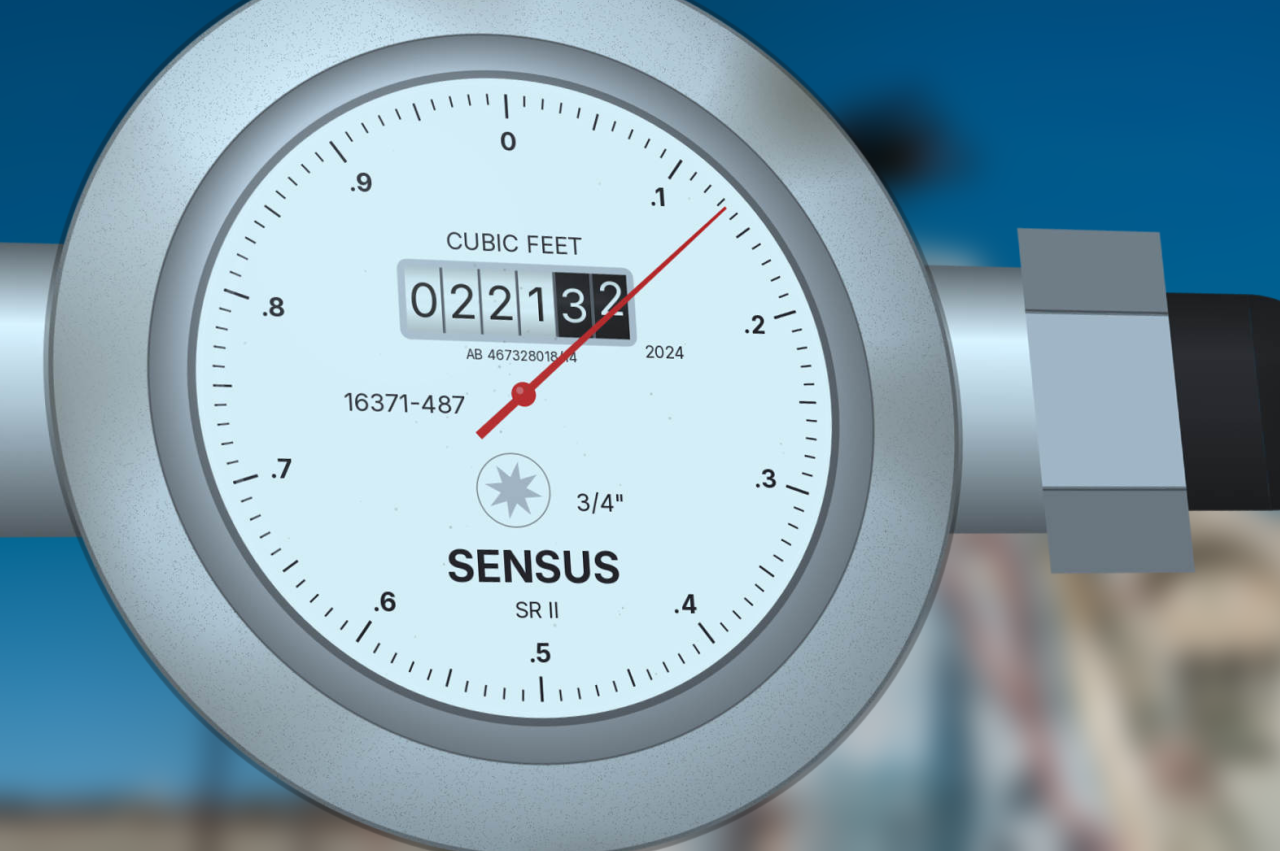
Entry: 22132.13 ft³
